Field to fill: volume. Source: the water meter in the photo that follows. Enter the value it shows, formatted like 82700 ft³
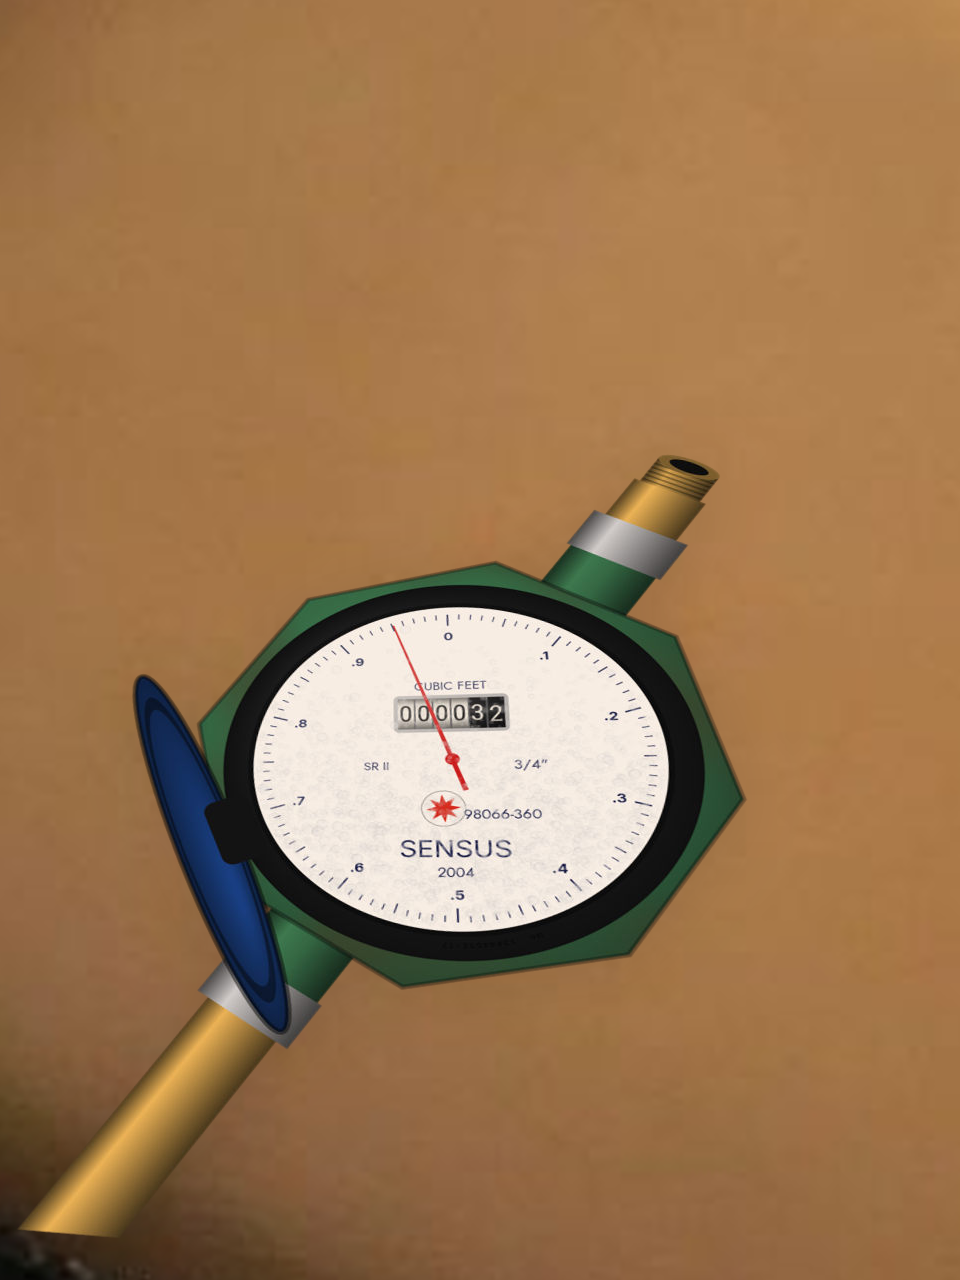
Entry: 31.95 ft³
